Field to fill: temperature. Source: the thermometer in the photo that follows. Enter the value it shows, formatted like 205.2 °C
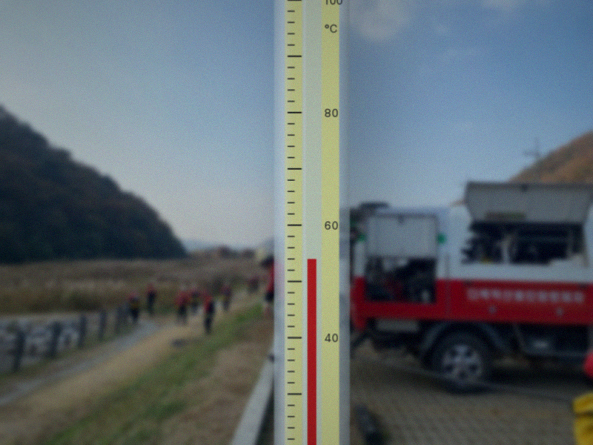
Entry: 54 °C
